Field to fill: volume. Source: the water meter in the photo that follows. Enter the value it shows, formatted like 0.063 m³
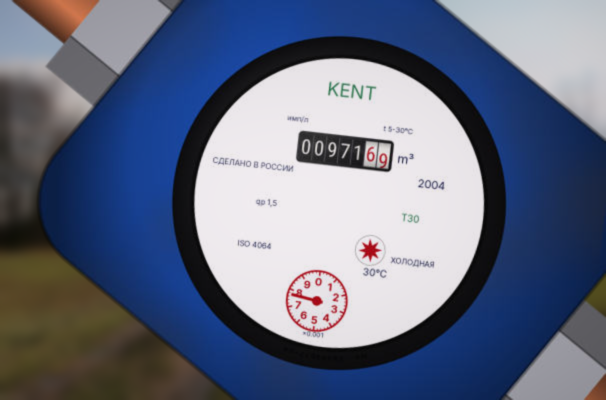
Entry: 971.687 m³
